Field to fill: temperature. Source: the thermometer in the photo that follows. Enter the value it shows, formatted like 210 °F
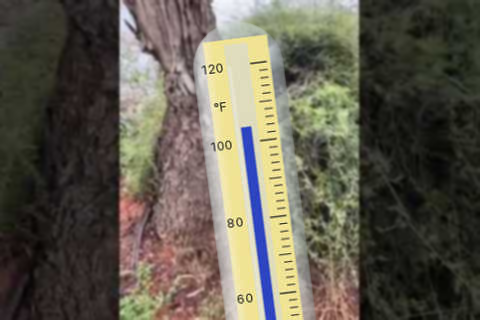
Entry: 104 °F
